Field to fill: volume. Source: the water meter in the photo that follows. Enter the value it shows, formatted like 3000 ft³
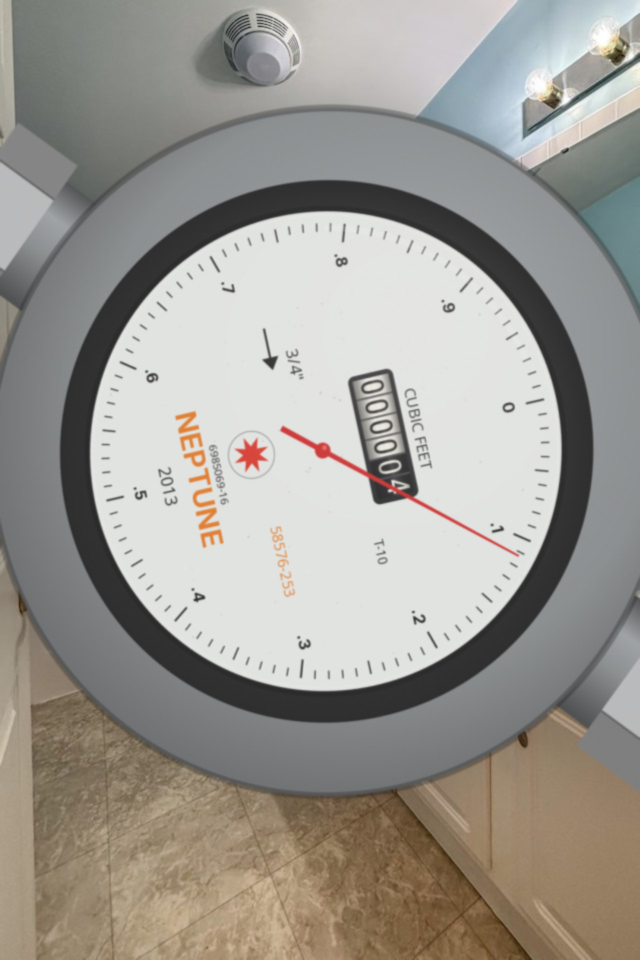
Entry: 4.11 ft³
